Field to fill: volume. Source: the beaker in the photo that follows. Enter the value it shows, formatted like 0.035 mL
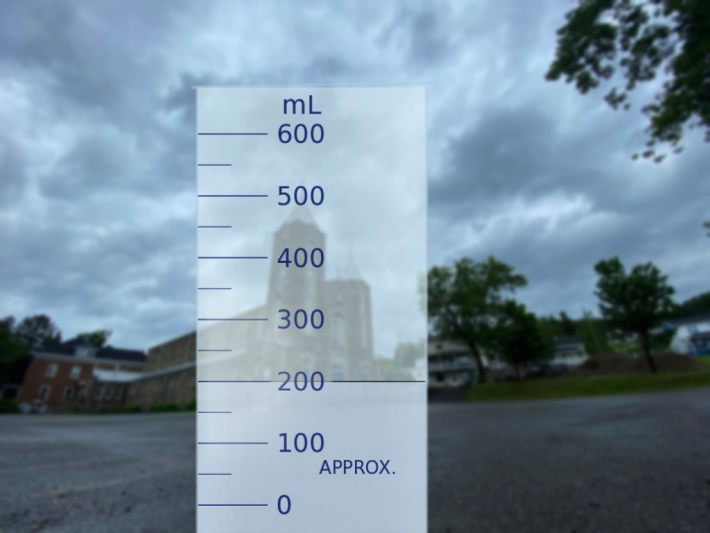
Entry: 200 mL
